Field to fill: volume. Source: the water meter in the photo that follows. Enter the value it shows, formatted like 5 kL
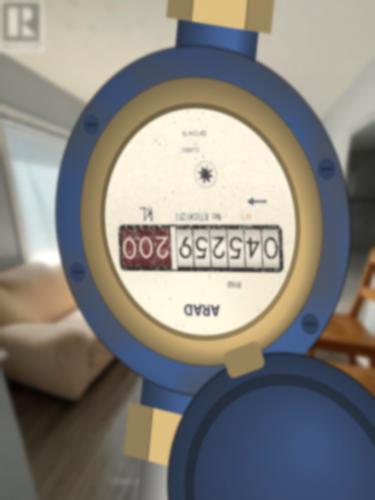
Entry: 45259.200 kL
